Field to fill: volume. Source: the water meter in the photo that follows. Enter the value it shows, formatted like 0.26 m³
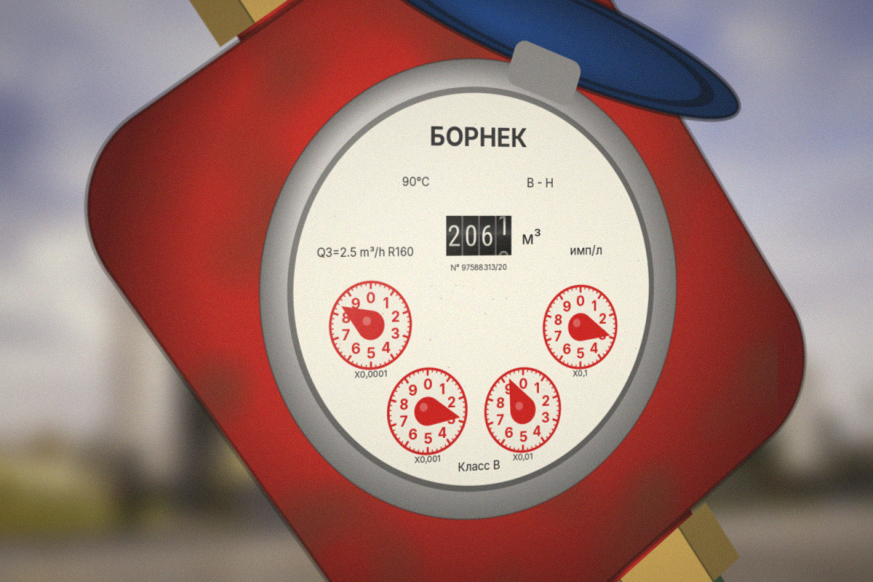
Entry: 2061.2928 m³
